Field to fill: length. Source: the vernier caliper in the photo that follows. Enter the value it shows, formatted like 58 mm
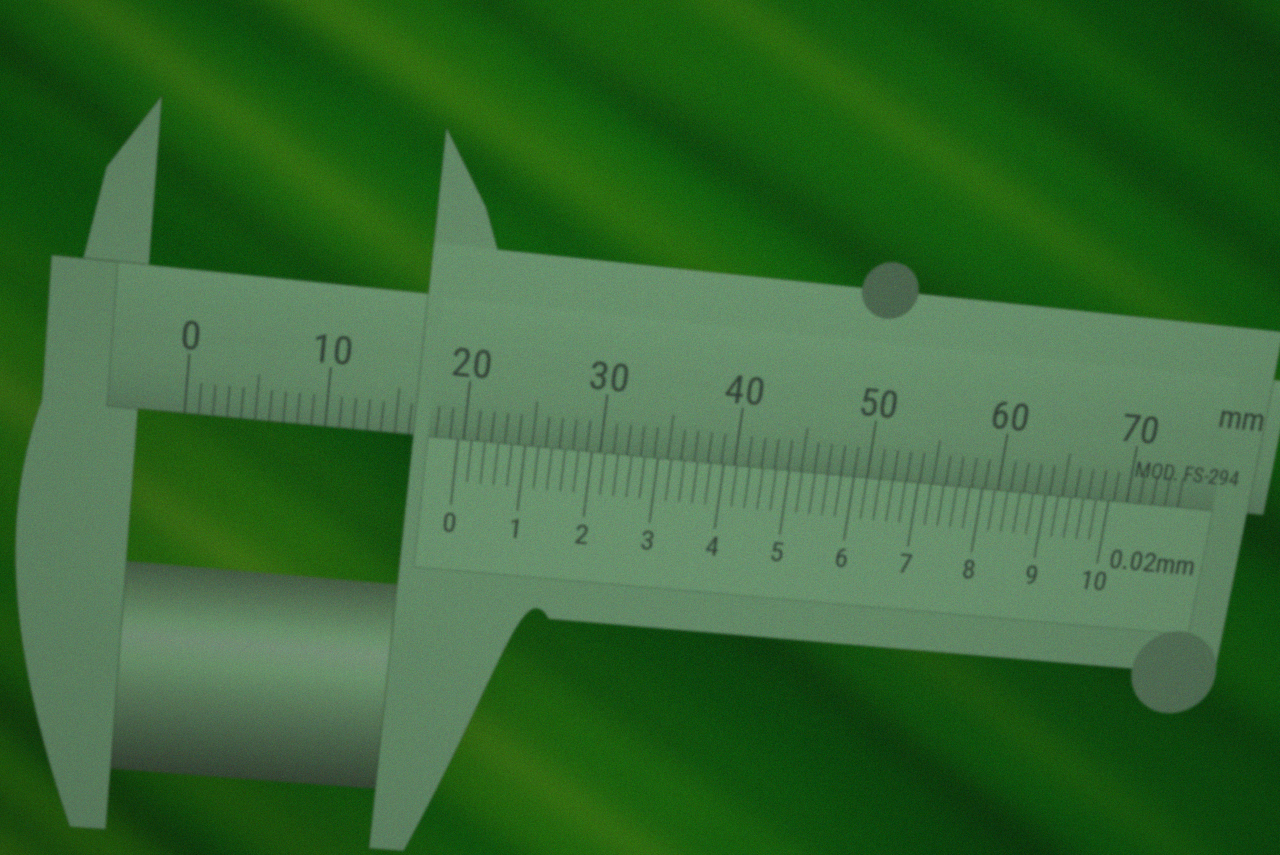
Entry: 19.6 mm
